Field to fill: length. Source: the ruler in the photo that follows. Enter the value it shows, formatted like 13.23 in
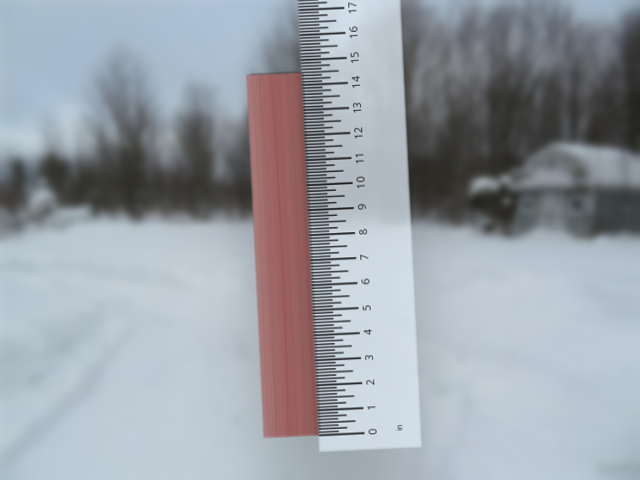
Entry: 14.5 in
